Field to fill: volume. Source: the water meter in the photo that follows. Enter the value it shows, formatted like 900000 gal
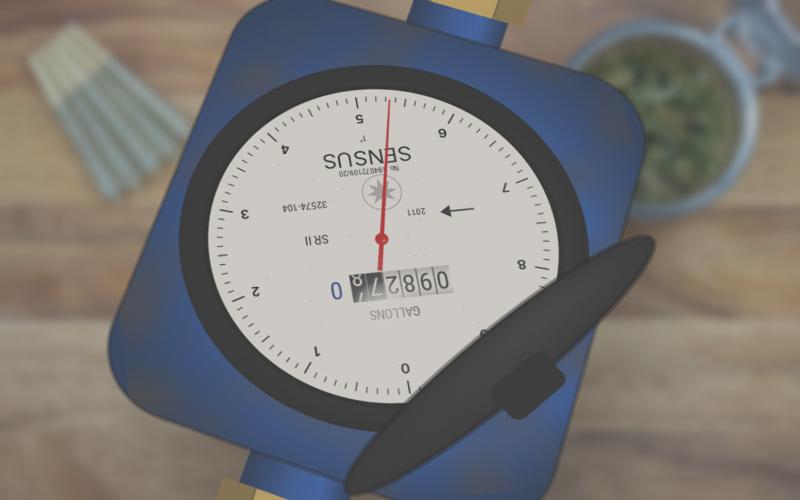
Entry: 982775.3 gal
